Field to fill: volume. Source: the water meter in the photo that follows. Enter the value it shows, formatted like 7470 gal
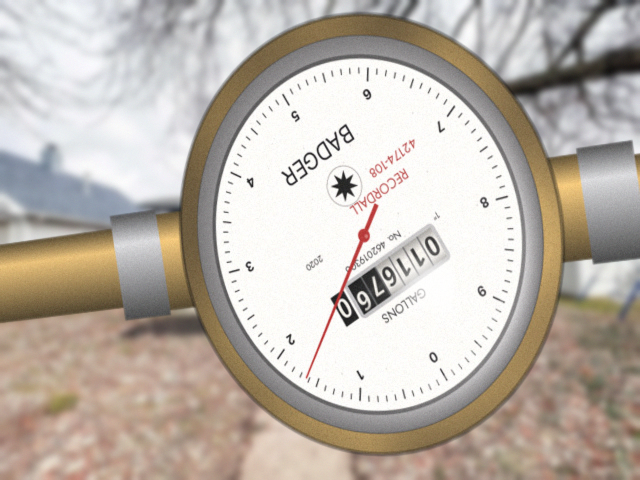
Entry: 116761.6 gal
